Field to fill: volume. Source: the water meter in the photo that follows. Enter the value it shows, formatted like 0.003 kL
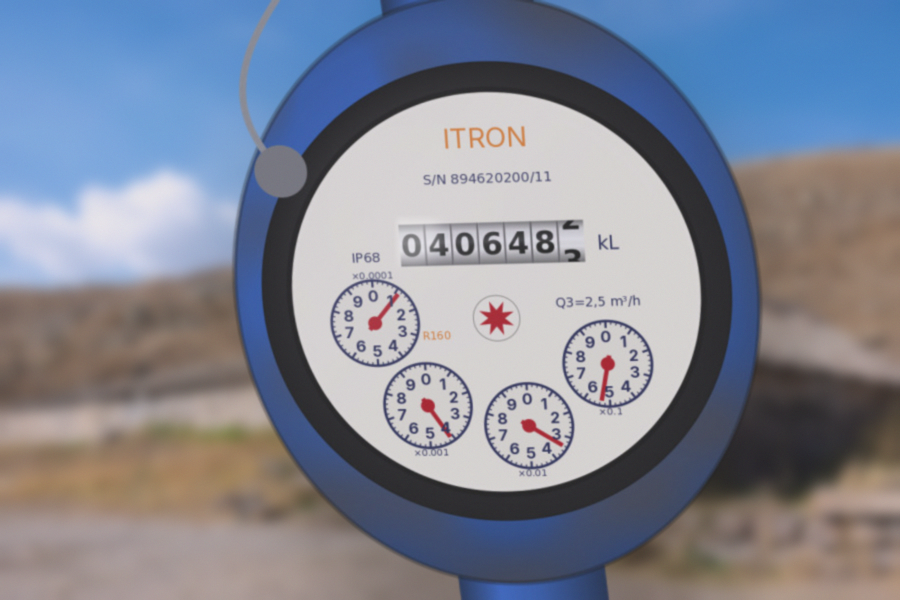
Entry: 406482.5341 kL
